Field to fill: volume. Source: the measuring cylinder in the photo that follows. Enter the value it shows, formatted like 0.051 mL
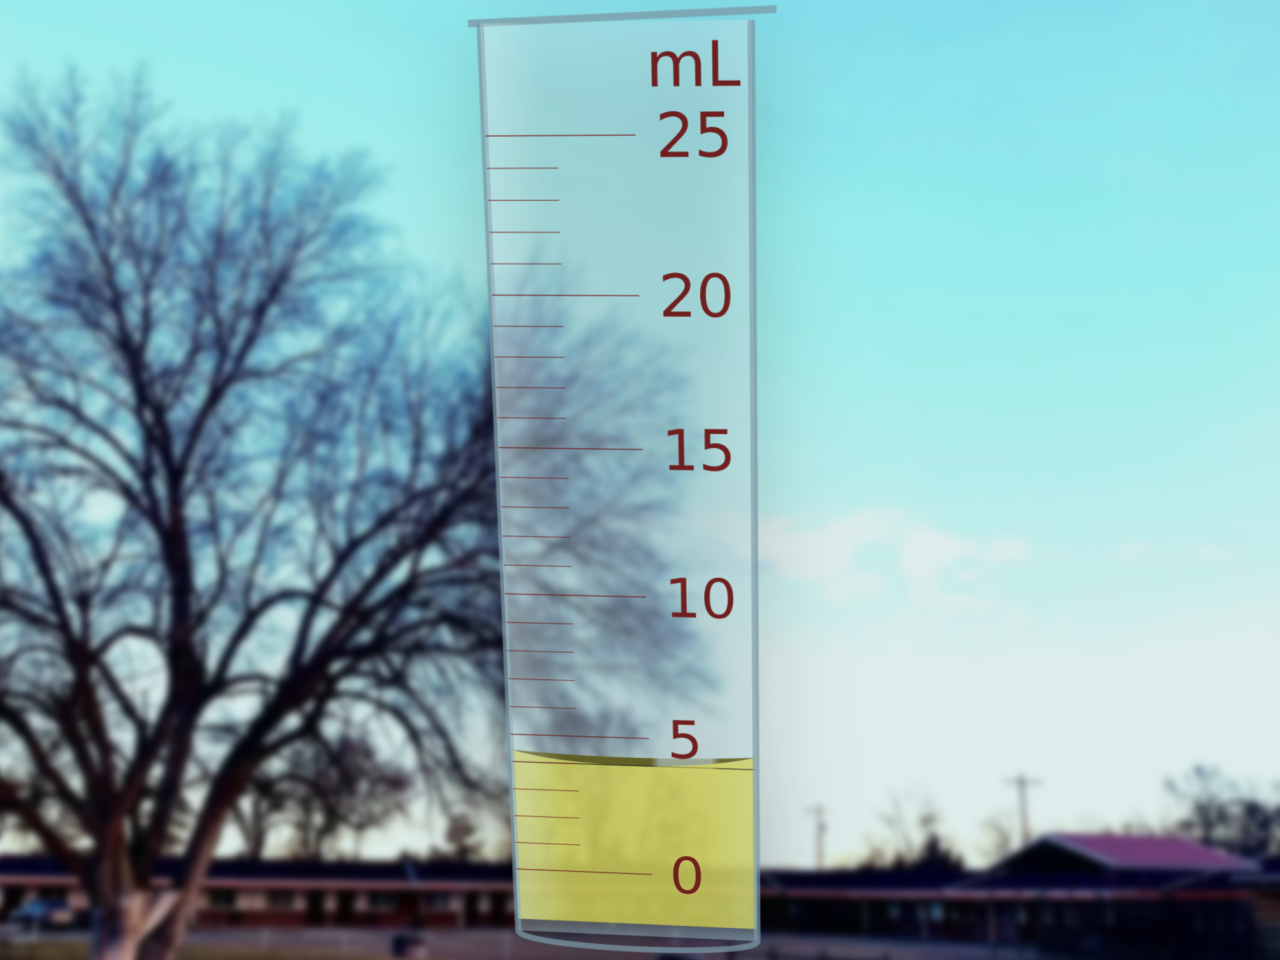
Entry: 4 mL
